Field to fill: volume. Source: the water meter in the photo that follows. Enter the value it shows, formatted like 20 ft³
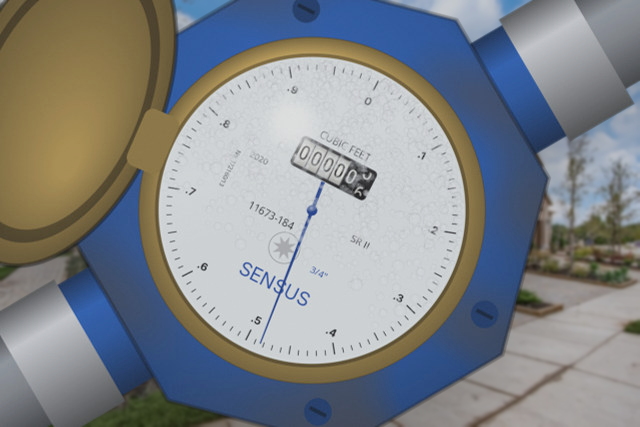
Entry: 5.48 ft³
